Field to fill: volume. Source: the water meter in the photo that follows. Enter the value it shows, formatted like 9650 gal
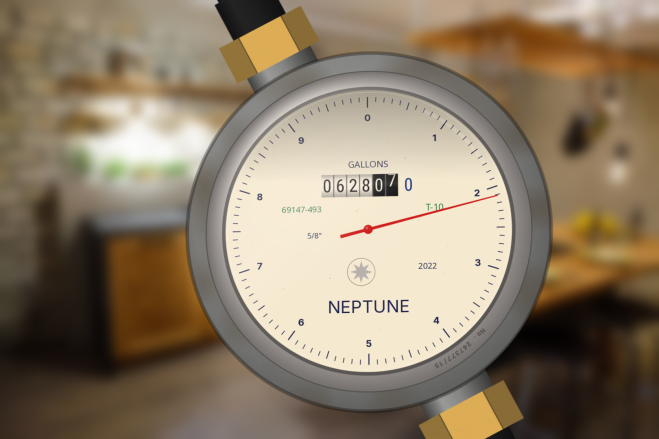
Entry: 628072.1 gal
